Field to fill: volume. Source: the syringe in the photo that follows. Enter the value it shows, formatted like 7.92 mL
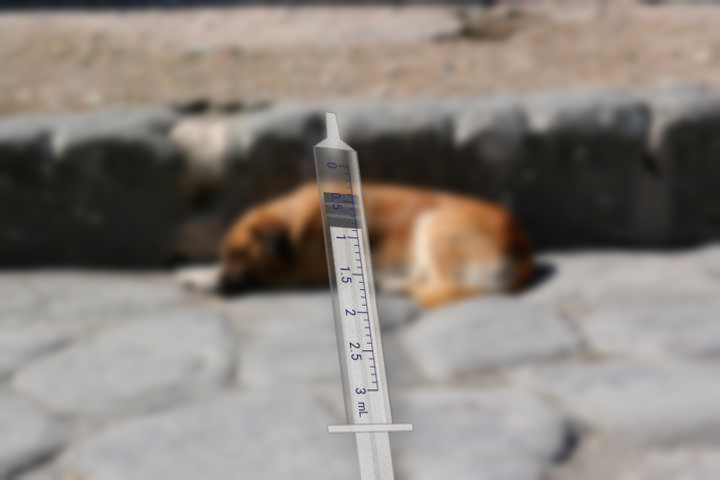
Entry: 0.4 mL
